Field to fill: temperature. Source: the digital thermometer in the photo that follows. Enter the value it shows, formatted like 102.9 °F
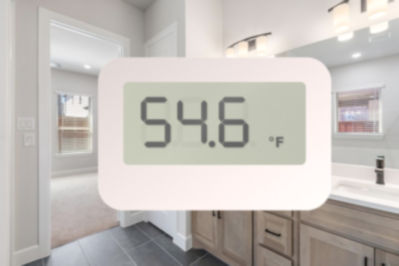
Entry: 54.6 °F
